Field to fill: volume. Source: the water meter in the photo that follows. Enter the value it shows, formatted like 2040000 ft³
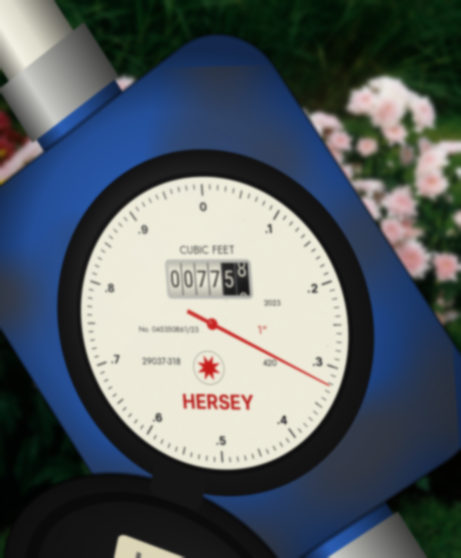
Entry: 7758.32 ft³
